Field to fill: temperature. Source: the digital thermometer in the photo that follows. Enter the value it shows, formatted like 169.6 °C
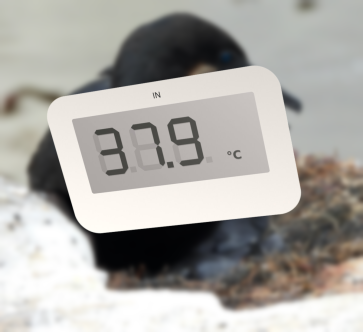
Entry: 37.9 °C
